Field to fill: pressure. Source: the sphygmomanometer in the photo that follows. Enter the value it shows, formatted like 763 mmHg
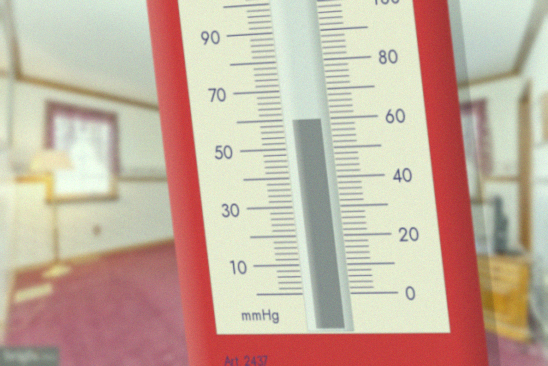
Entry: 60 mmHg
